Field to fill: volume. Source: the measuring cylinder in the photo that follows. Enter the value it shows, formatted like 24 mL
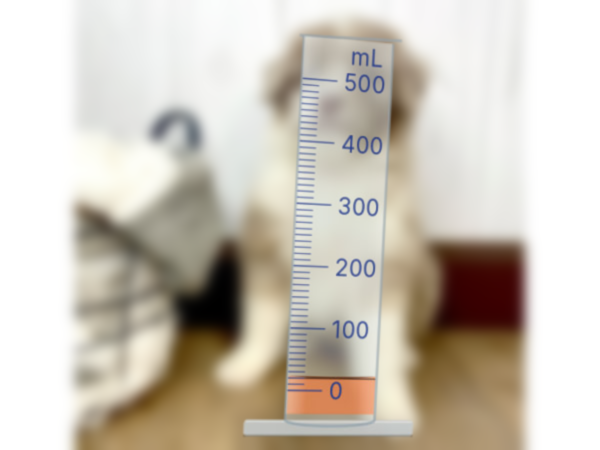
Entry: 20 mL
